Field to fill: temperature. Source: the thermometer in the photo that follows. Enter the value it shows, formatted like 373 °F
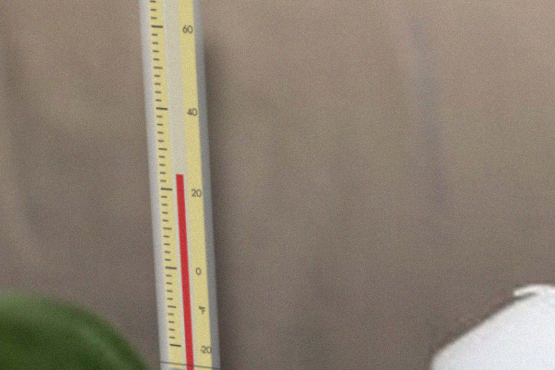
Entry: 24 °F
